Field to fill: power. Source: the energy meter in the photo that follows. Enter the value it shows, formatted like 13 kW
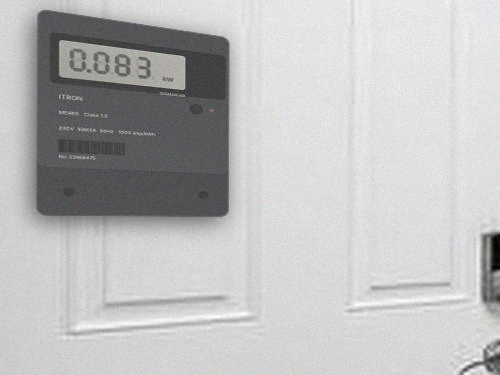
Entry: 0.083 kW
